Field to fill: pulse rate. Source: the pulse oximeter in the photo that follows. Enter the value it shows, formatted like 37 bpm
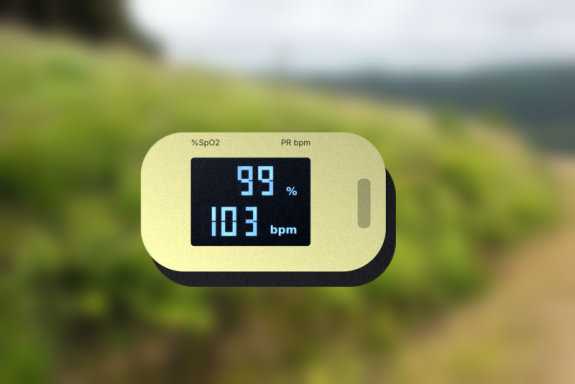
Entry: 103 bpm
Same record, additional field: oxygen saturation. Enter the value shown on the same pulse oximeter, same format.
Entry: 99 %
